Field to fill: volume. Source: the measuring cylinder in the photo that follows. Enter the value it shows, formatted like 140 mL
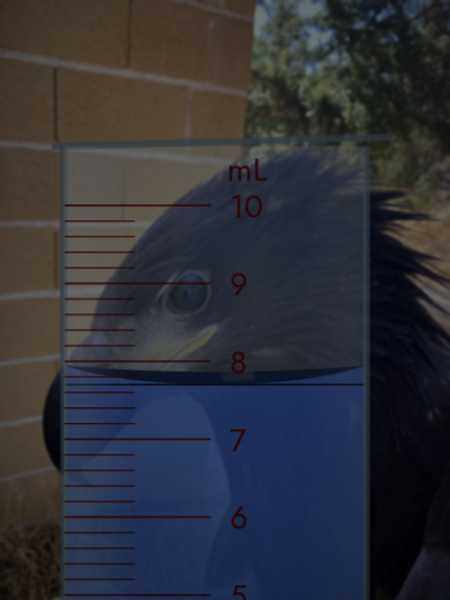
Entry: 7.7 mL
